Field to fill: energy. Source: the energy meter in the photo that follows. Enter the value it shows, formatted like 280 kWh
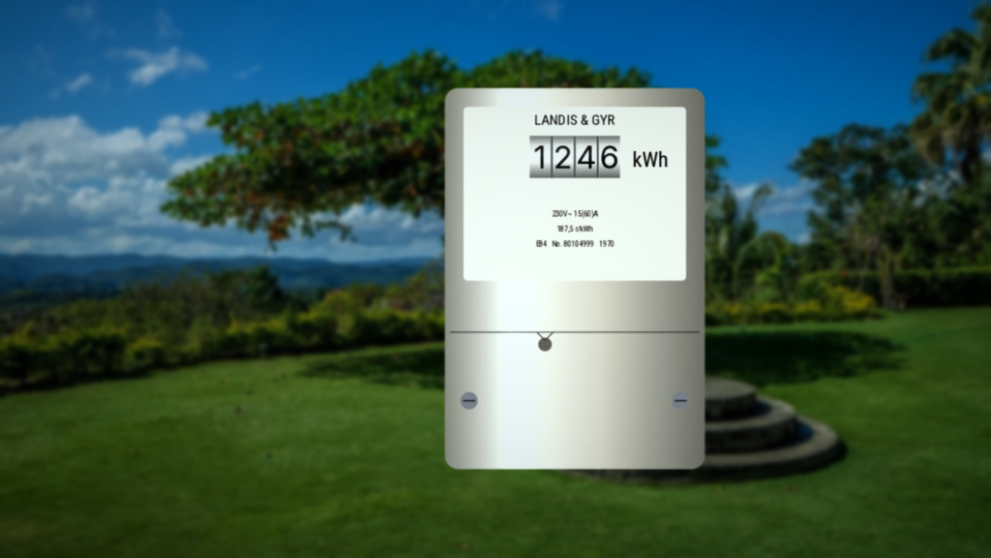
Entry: 1246 kWh
